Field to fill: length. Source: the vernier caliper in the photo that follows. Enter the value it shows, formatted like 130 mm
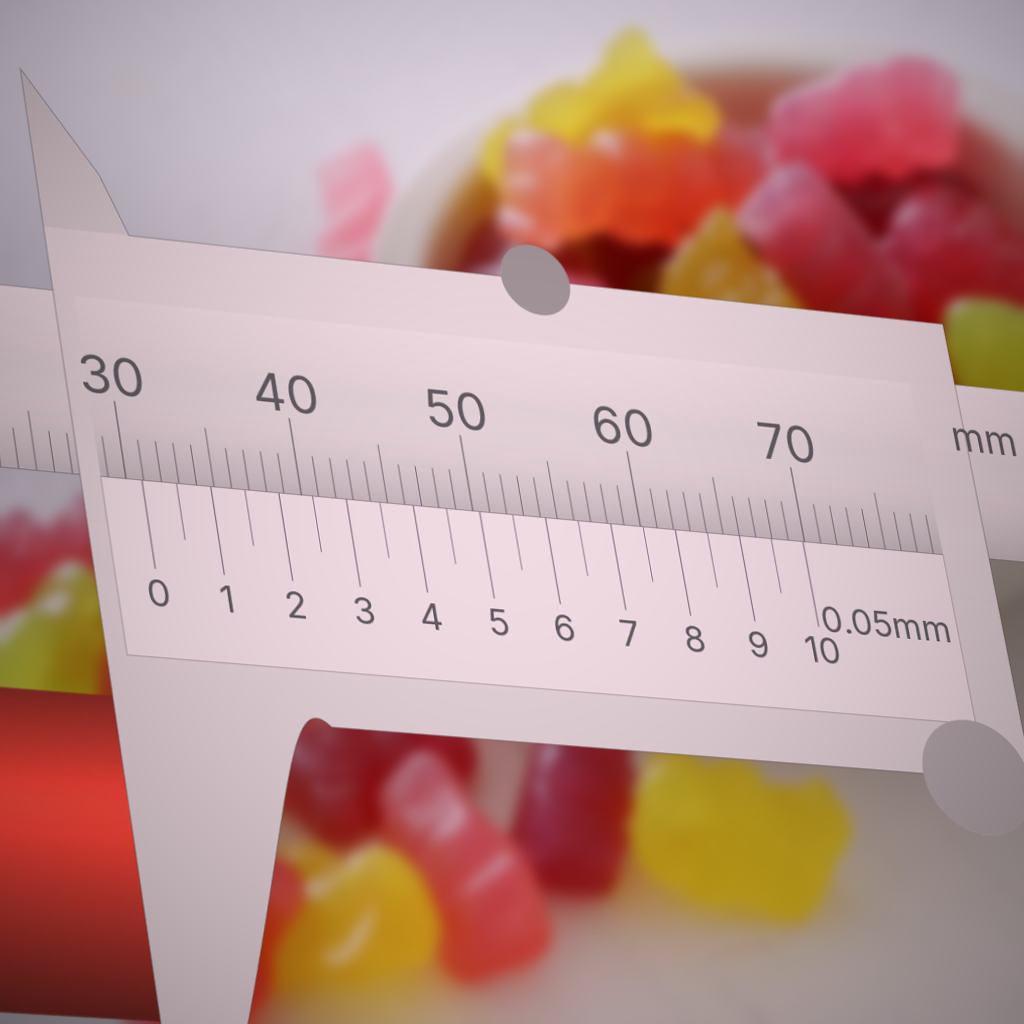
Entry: 30.9 mm
